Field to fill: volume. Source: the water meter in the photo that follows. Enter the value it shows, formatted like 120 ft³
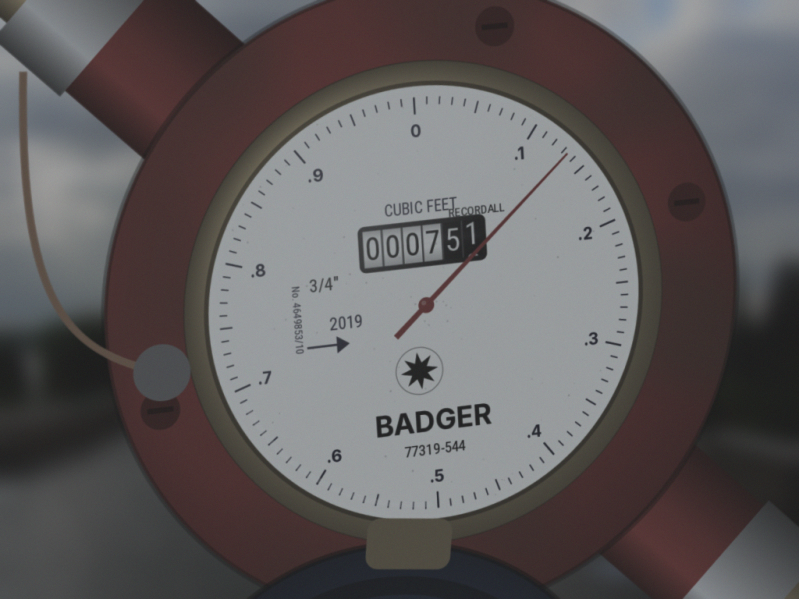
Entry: 751.13 ft³
